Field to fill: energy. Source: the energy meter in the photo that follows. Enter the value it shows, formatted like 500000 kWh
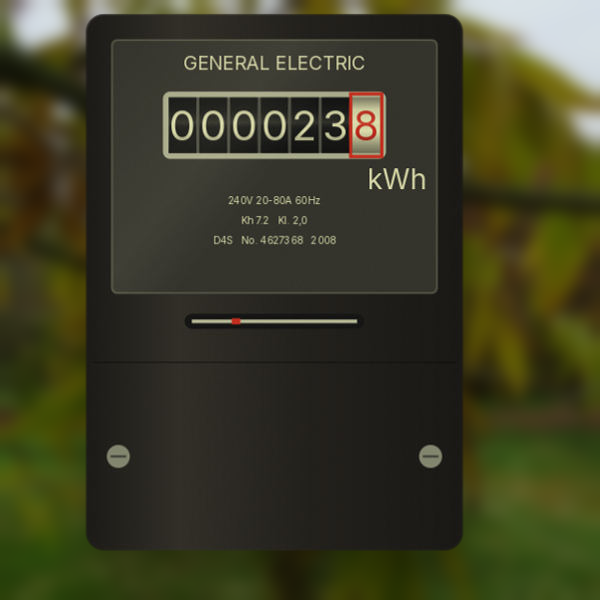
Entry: 23.8 kWh
